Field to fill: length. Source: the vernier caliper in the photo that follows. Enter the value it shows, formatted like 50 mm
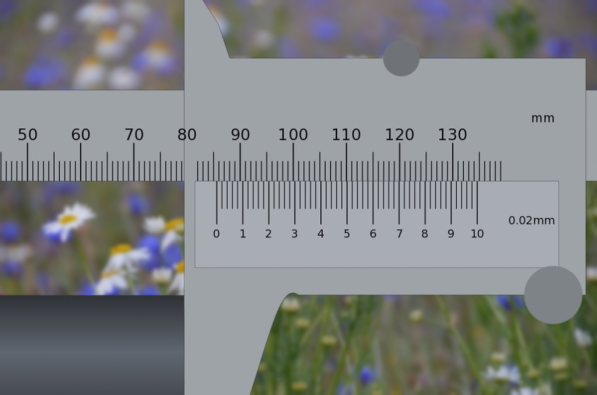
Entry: 85.6 mm
